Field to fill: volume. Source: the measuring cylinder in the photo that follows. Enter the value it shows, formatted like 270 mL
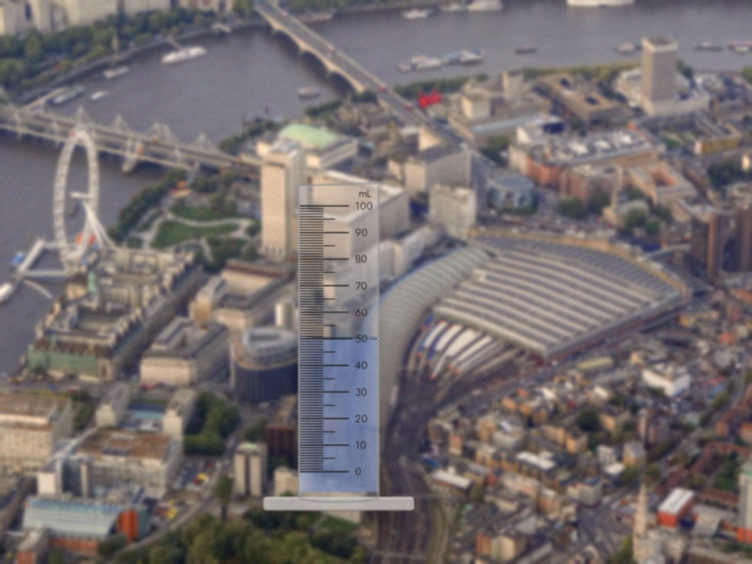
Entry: 50 mL
